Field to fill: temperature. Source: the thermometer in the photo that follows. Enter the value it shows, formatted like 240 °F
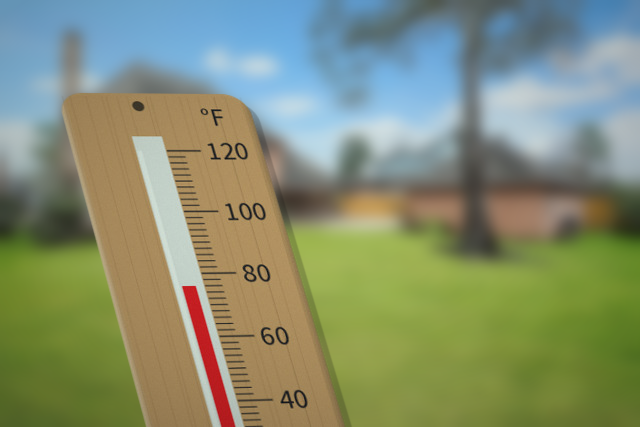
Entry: 76 °F
